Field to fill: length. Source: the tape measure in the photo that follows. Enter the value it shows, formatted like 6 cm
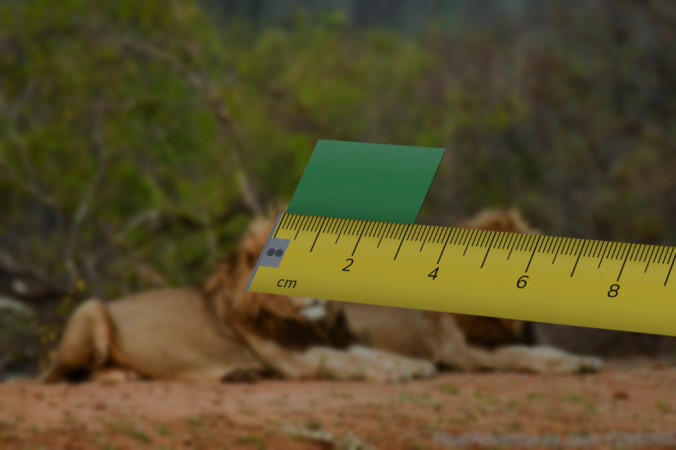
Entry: 3.1 cm
